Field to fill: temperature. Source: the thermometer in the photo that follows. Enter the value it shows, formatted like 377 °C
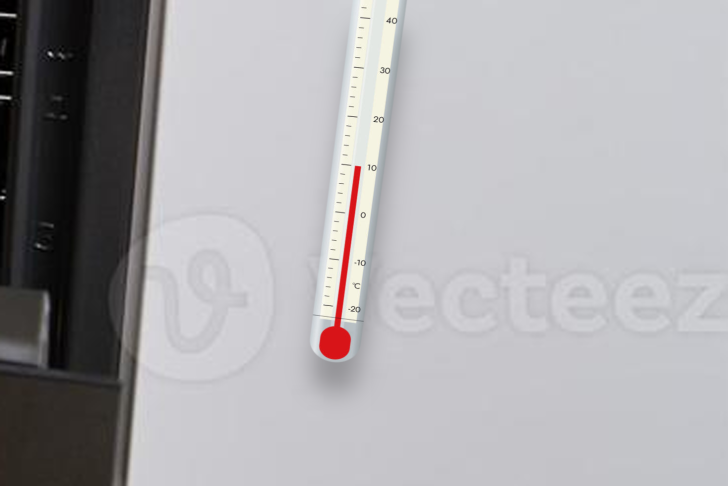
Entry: 10 °C
